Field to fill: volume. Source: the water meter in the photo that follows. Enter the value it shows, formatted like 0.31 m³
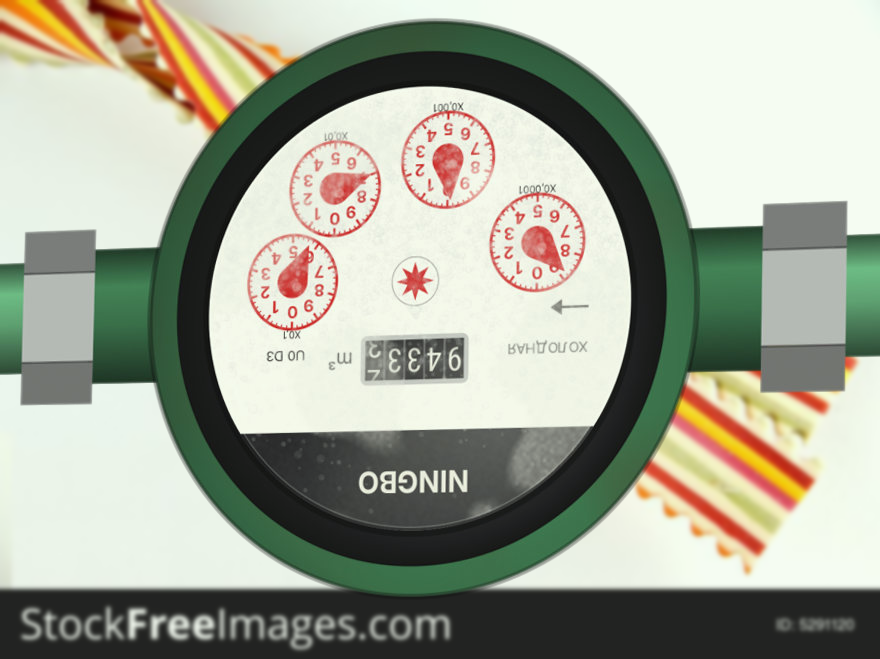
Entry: 94332.5698 m³
